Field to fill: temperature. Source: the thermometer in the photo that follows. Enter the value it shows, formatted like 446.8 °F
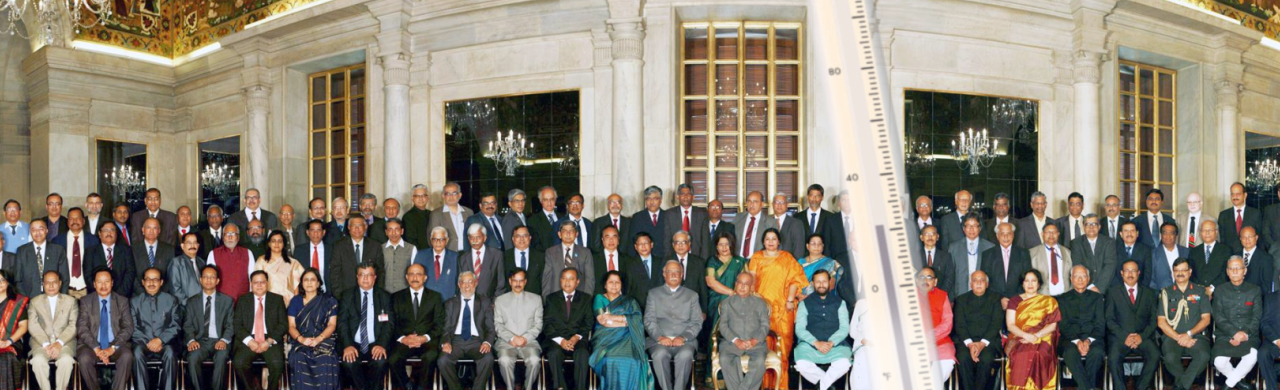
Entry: 22 °F
